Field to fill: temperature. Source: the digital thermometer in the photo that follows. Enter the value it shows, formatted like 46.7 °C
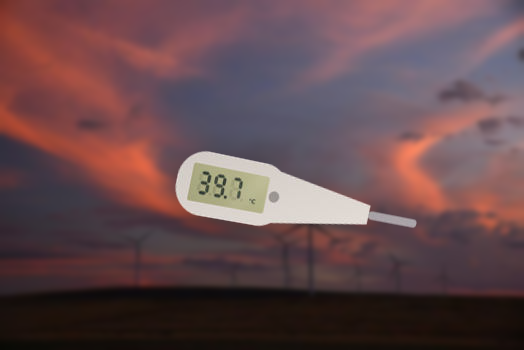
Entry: 39.7 °C
